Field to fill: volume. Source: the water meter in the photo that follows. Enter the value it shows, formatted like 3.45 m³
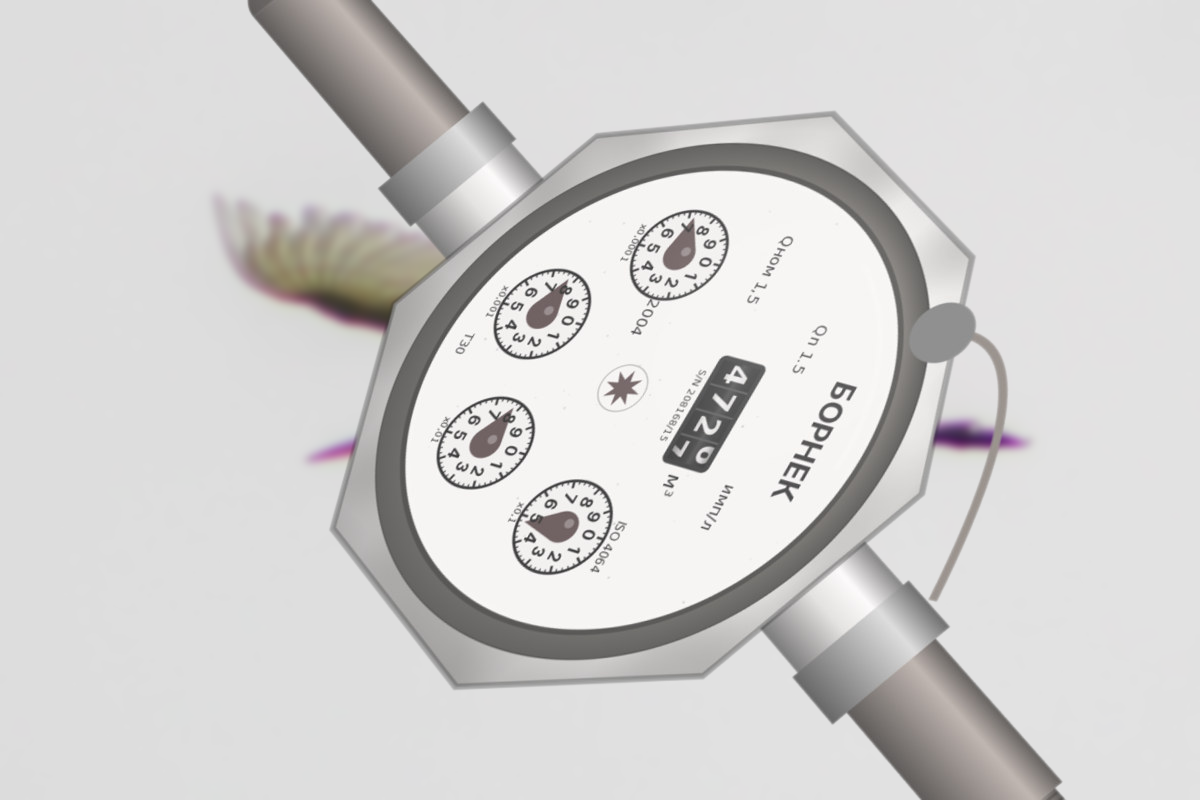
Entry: 4726.4777 m³
